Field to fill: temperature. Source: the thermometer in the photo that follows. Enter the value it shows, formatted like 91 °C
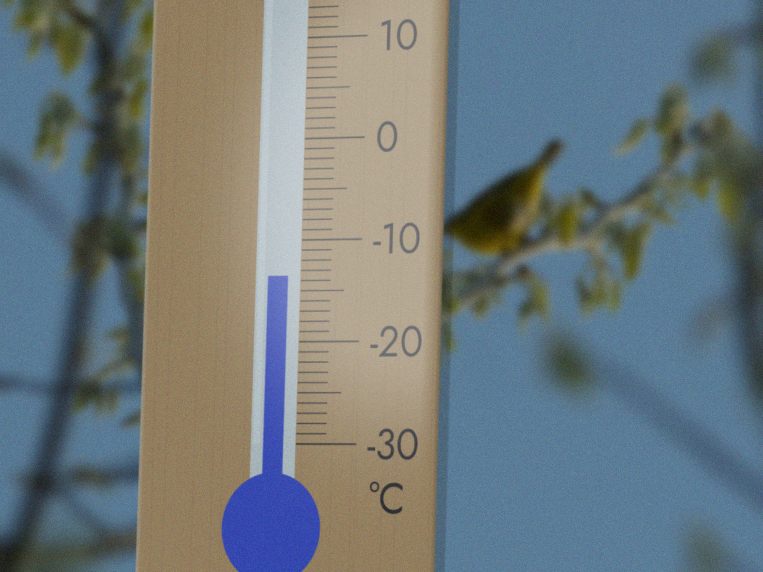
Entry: -13.5 °C
